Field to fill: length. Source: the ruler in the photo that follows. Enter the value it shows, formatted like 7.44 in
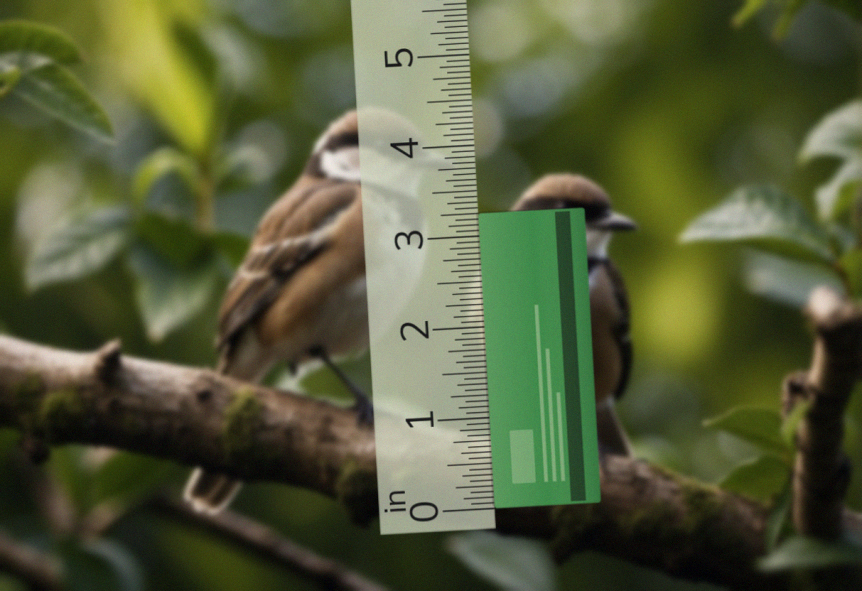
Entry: 3.25 in
